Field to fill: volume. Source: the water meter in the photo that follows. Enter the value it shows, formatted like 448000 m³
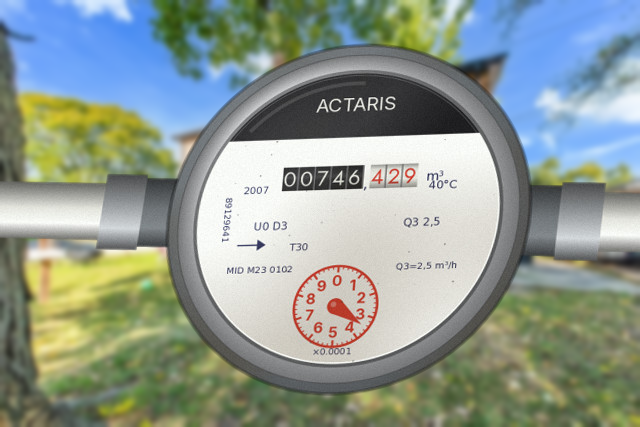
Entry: 746.4293 m³
